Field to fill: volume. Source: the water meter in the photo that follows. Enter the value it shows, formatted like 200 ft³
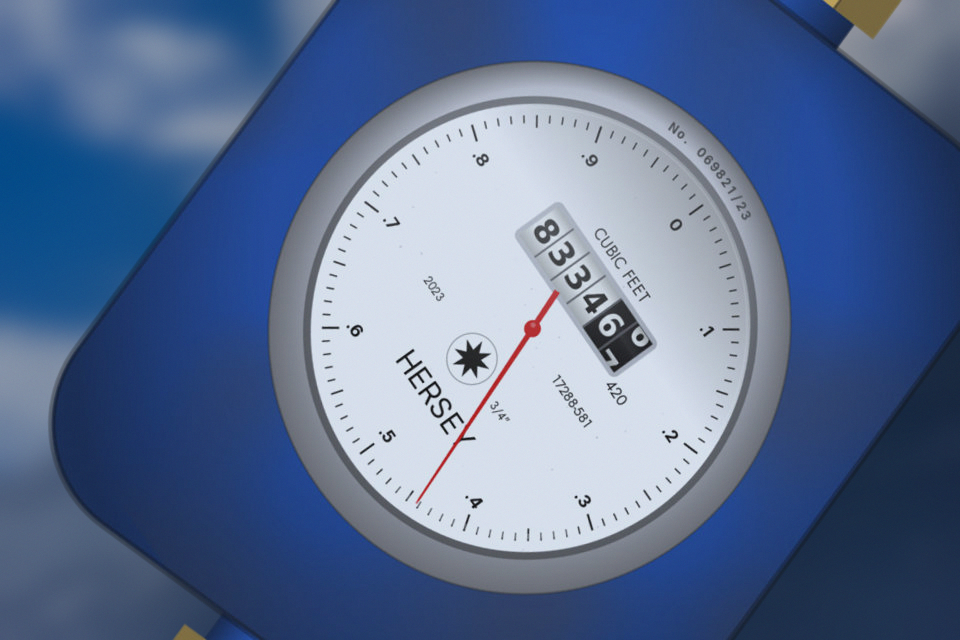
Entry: 833466.44 ft³
